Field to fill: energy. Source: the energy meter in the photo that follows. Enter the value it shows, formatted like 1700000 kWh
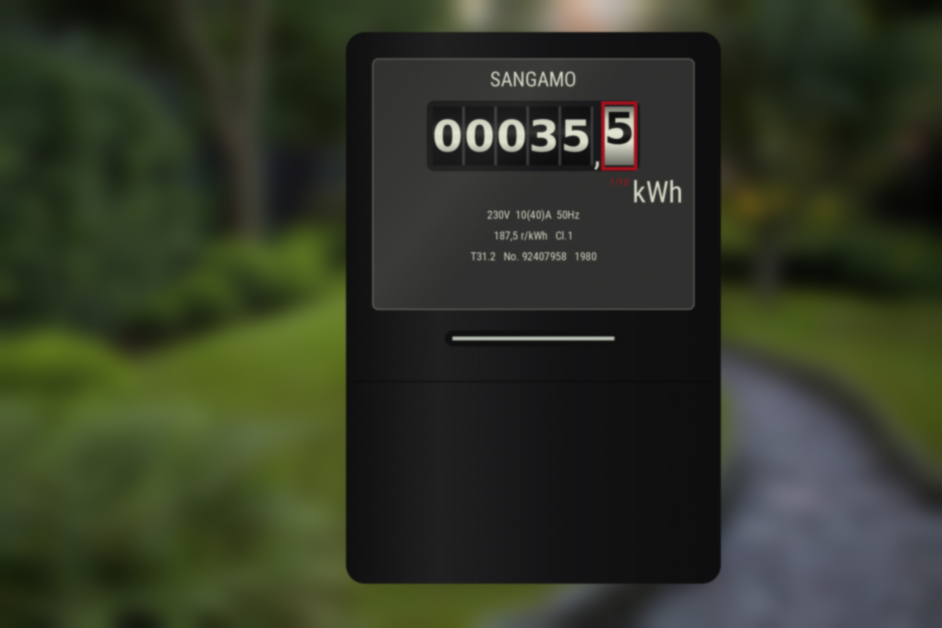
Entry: 35.5 kWh
